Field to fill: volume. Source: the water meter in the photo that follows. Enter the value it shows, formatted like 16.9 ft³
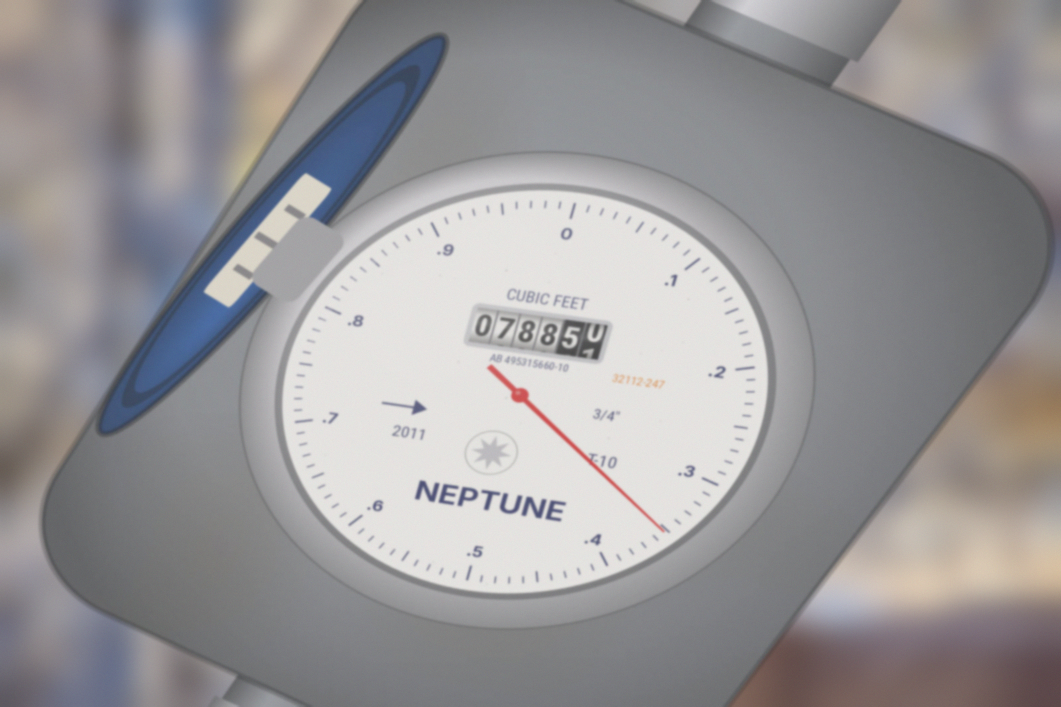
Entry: 78850.35 ft³
